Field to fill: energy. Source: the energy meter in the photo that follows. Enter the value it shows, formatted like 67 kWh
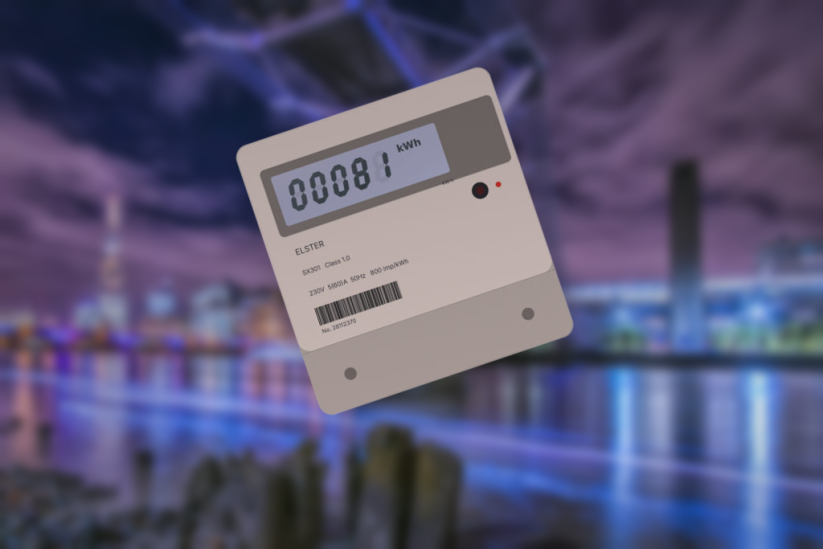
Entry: 81 kWh
